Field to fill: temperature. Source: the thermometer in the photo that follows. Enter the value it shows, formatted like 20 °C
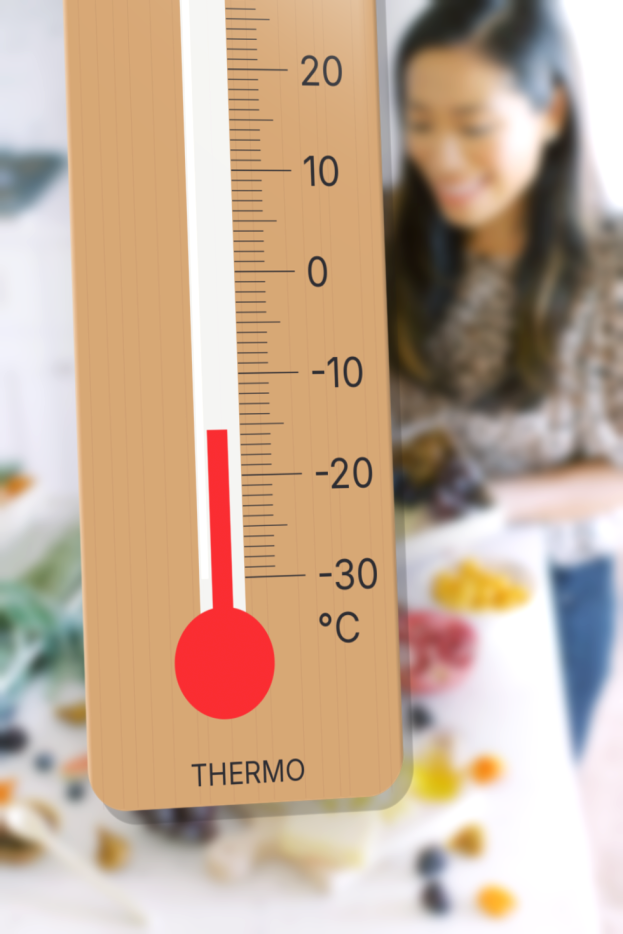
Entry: -15.5 °C
